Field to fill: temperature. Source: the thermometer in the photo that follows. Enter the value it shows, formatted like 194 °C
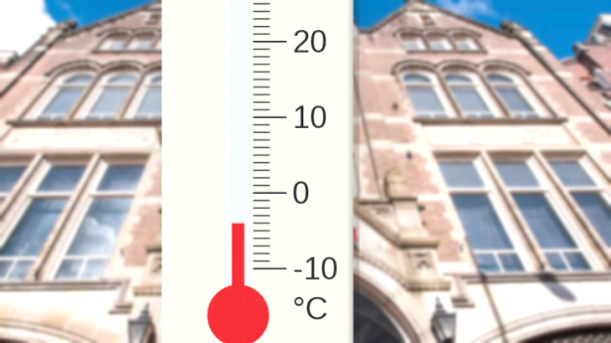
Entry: -4 °C
